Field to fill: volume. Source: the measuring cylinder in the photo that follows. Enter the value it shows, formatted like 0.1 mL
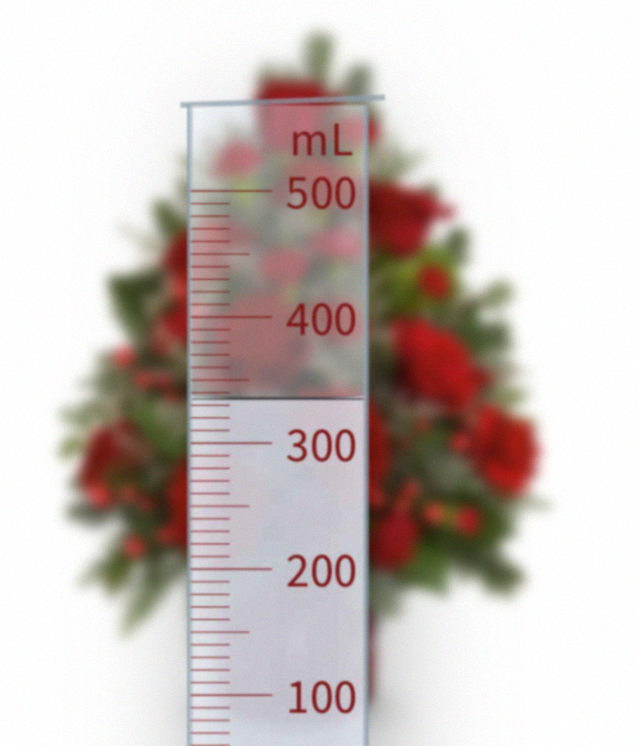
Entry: 335 mL
